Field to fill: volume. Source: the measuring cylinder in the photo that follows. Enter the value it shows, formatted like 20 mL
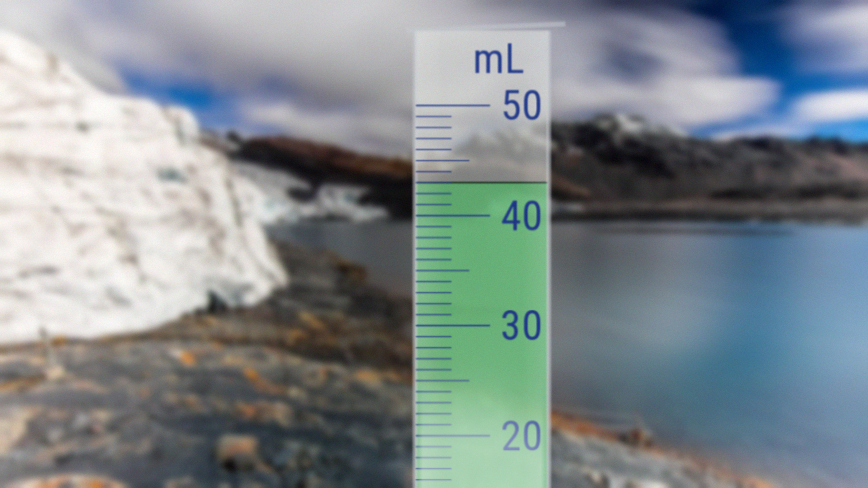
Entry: 43 mL
